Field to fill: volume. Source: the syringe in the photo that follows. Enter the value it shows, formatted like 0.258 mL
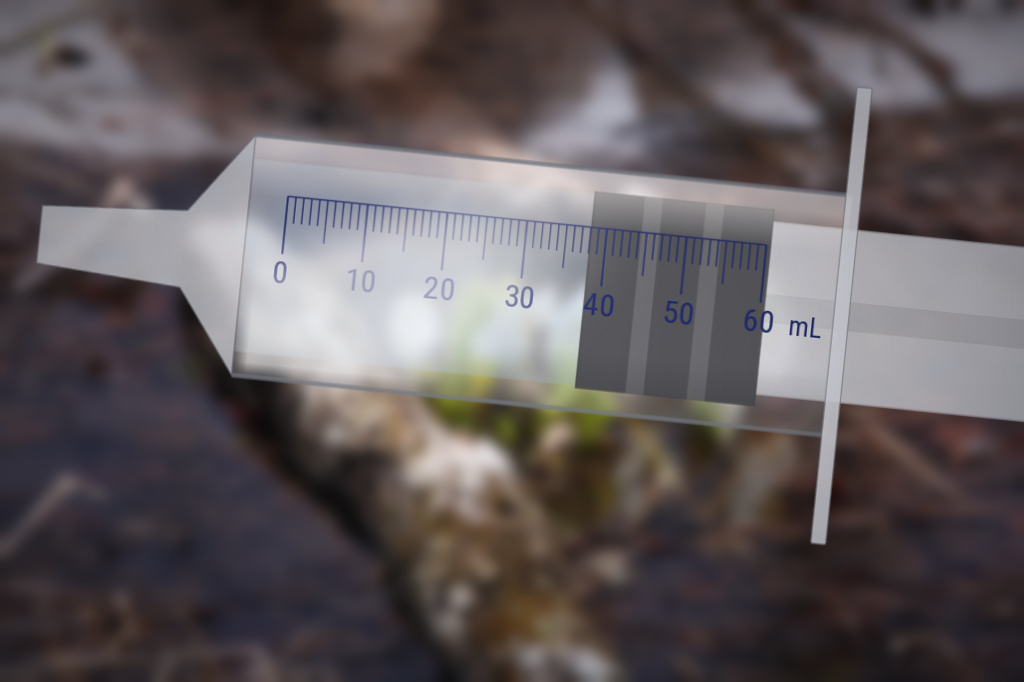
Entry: 38 mL
